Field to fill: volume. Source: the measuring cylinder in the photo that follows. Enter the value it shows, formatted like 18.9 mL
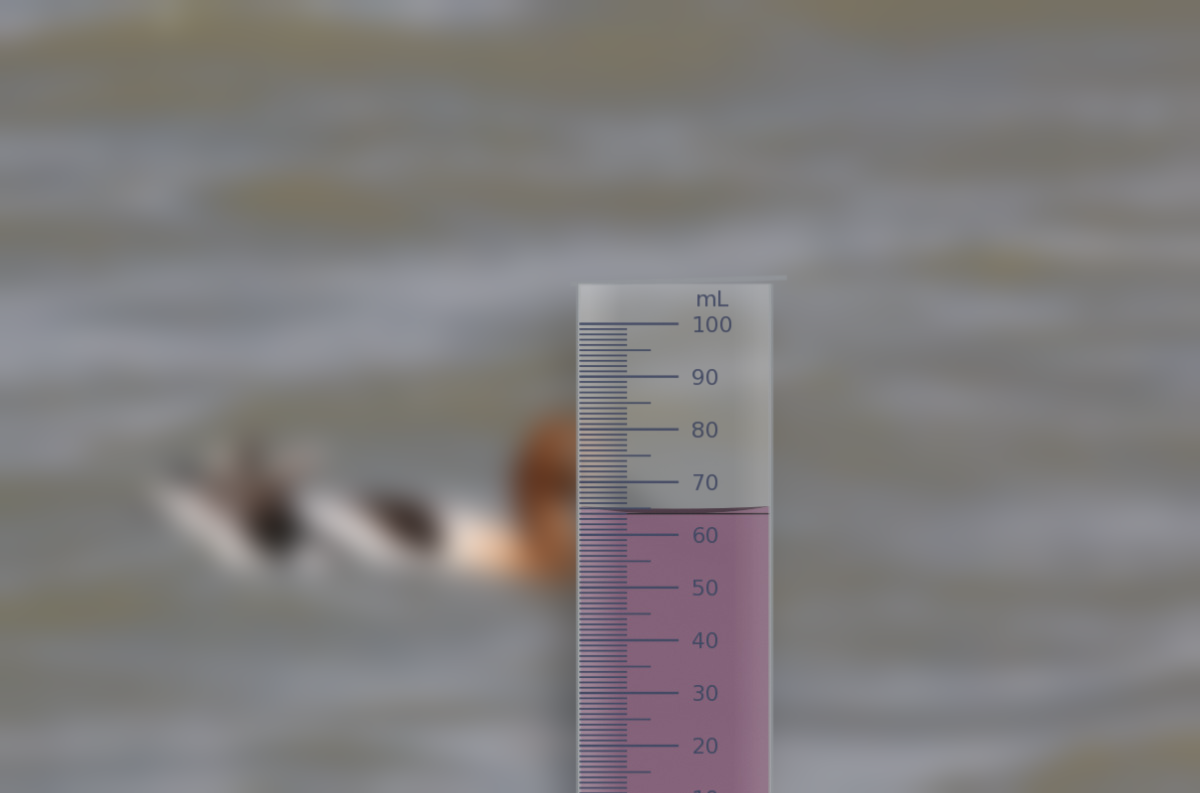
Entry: 64 mL
